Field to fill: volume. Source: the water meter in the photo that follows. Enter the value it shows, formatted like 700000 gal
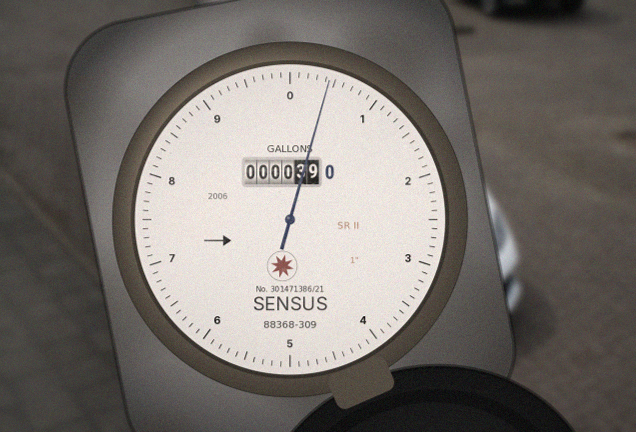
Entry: 390.4 gal
